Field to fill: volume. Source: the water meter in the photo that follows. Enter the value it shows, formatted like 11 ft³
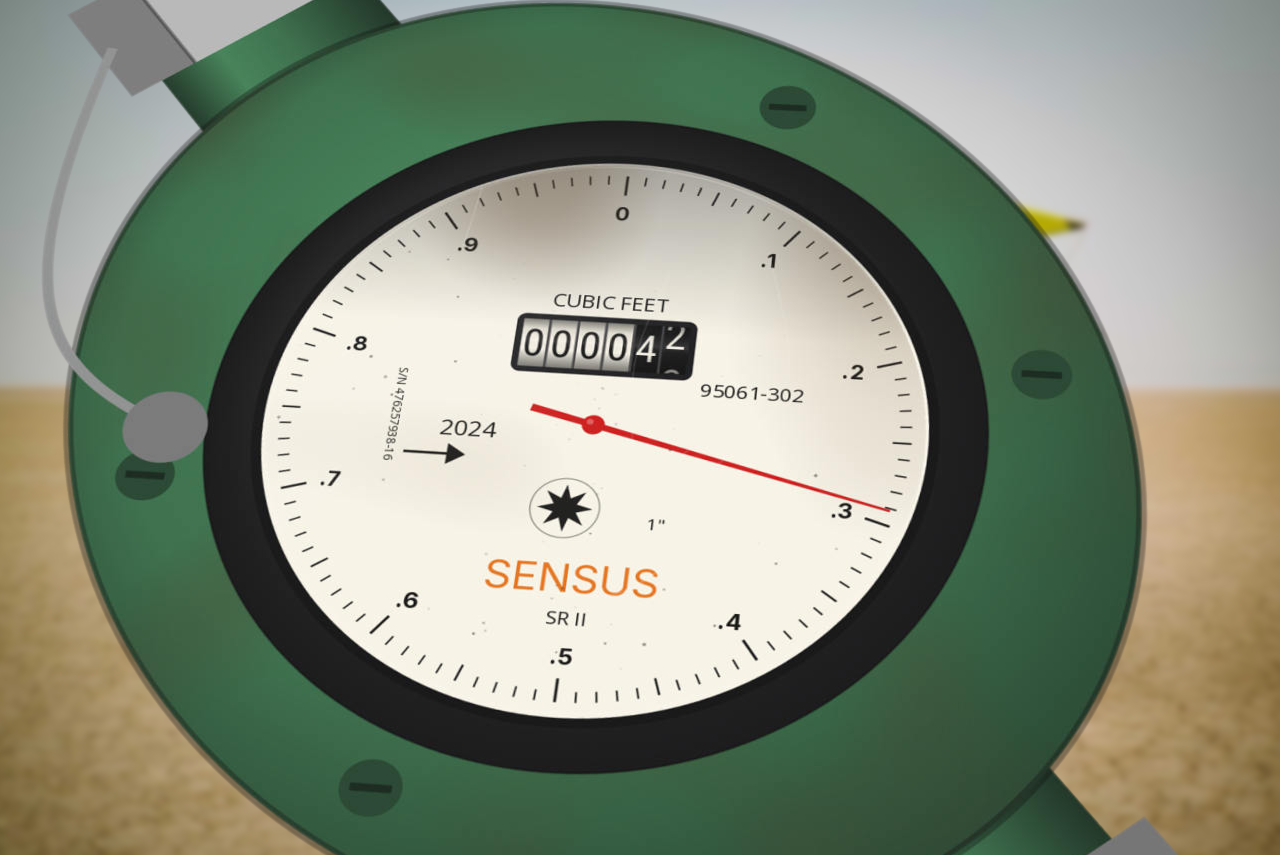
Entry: 42.29 ft³
